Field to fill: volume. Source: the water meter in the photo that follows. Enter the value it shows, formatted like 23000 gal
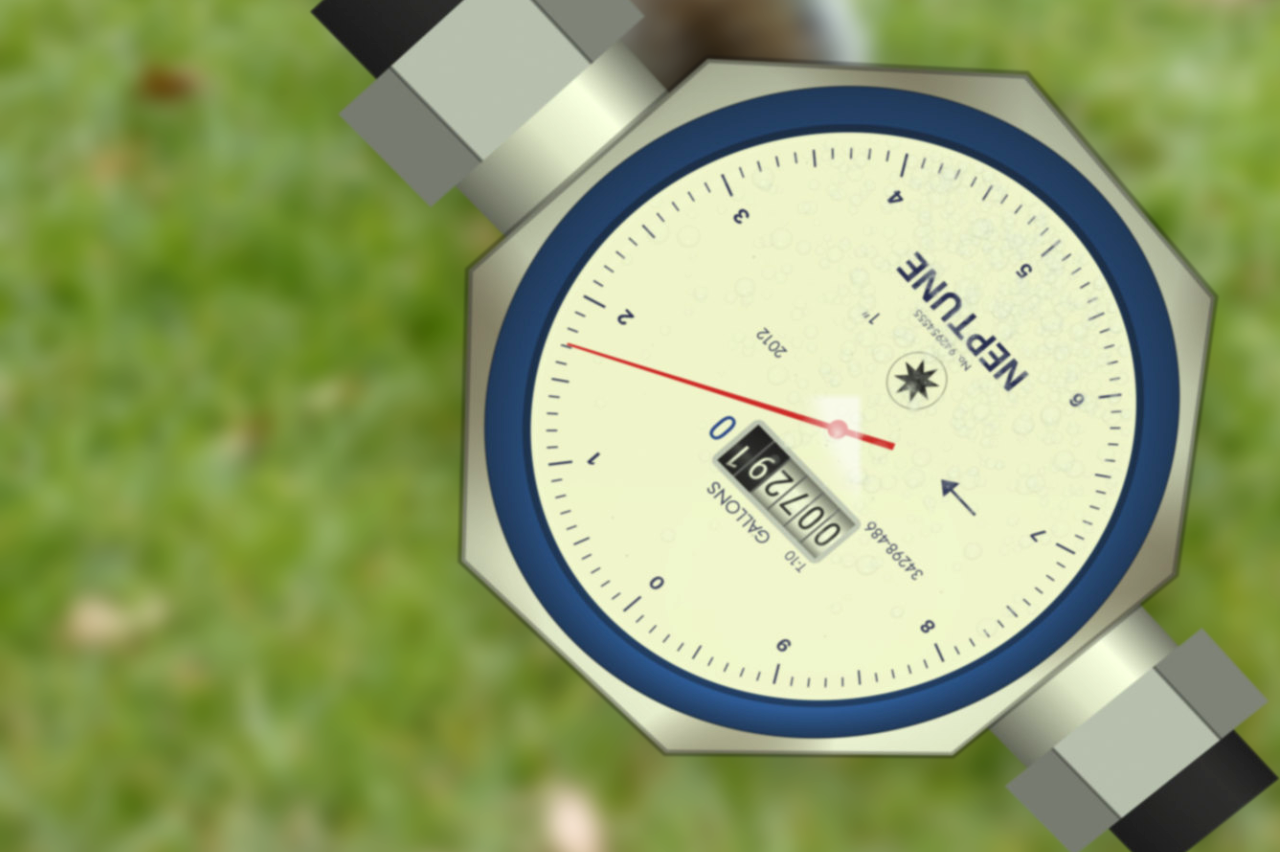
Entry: 72911.7 gal
